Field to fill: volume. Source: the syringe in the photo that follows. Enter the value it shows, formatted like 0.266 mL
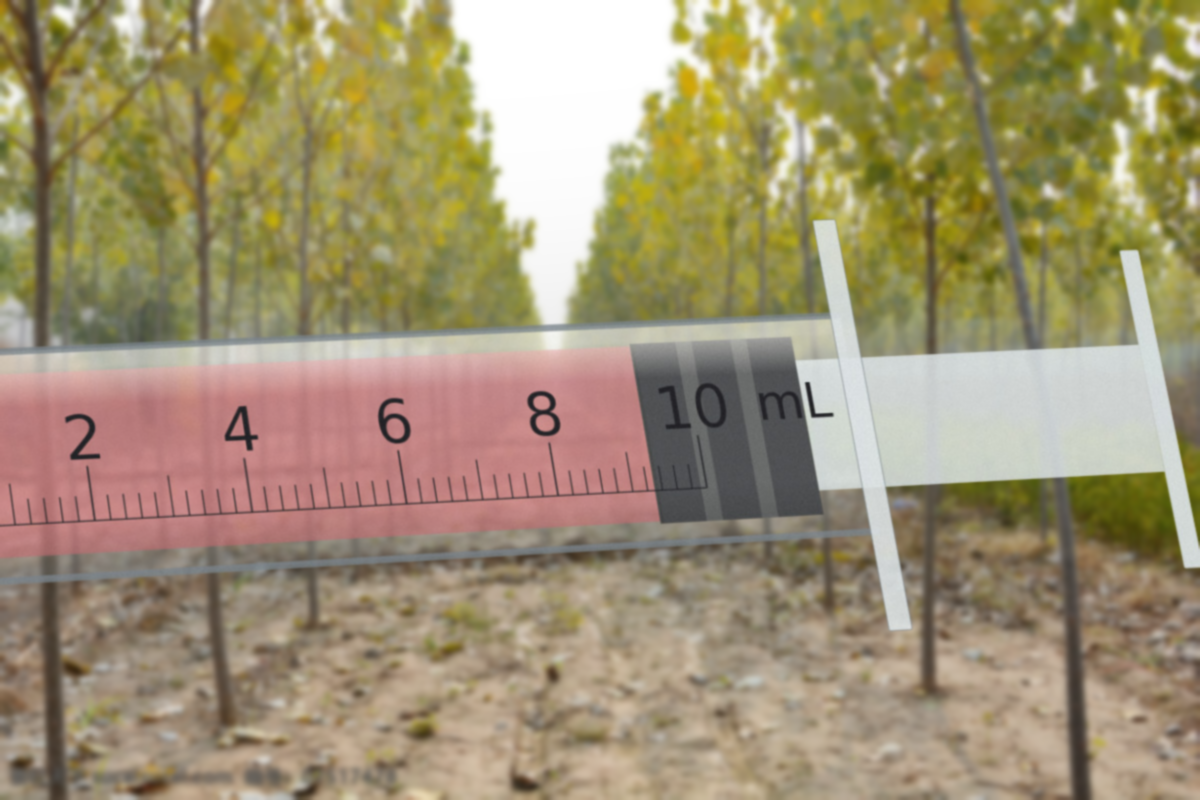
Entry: 9.3 mL
